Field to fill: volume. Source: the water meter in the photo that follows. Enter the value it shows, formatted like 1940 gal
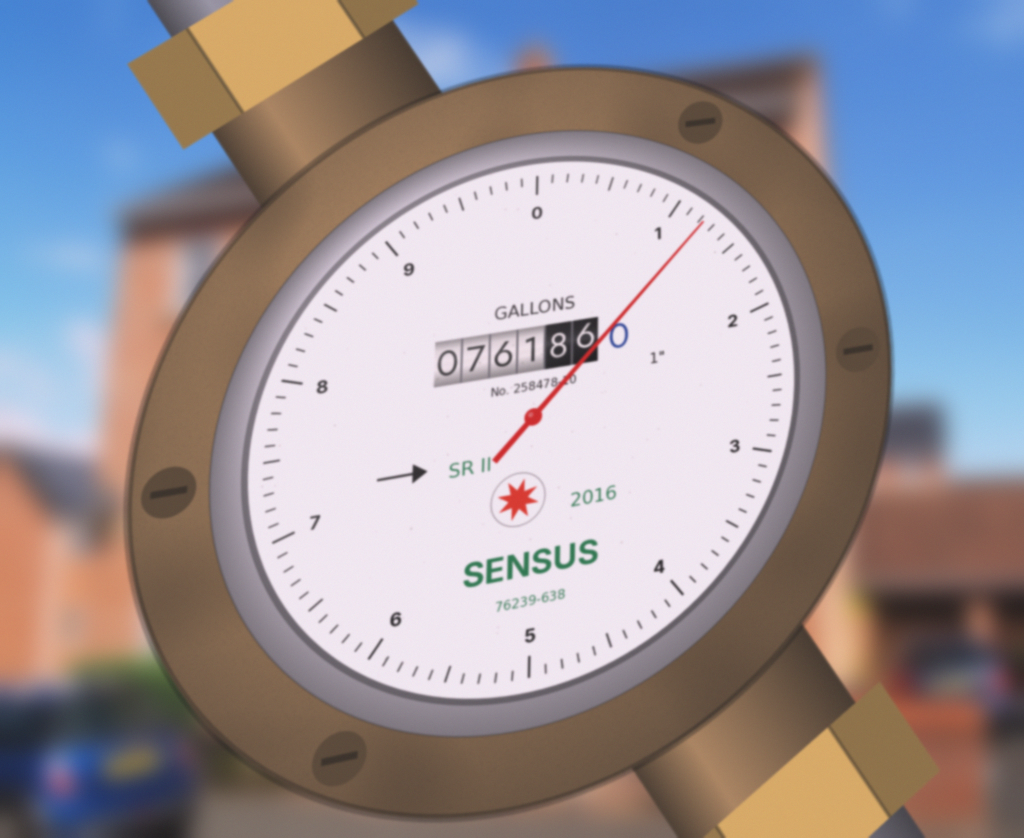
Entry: 761861.2 gal
